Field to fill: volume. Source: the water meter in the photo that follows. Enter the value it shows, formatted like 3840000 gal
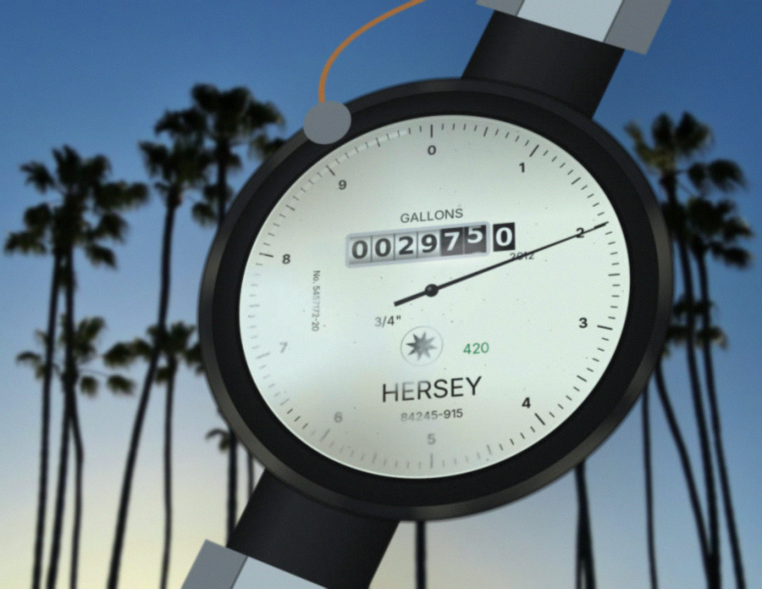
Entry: 29752.0 gal
